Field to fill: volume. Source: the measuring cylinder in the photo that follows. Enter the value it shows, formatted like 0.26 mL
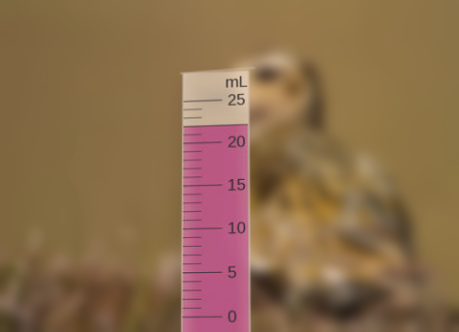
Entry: 22 mL
